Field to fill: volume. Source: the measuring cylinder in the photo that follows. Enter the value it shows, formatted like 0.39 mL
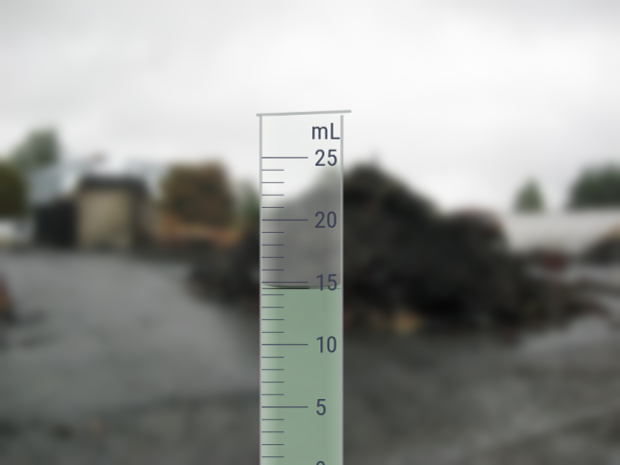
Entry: 14.5 mL
